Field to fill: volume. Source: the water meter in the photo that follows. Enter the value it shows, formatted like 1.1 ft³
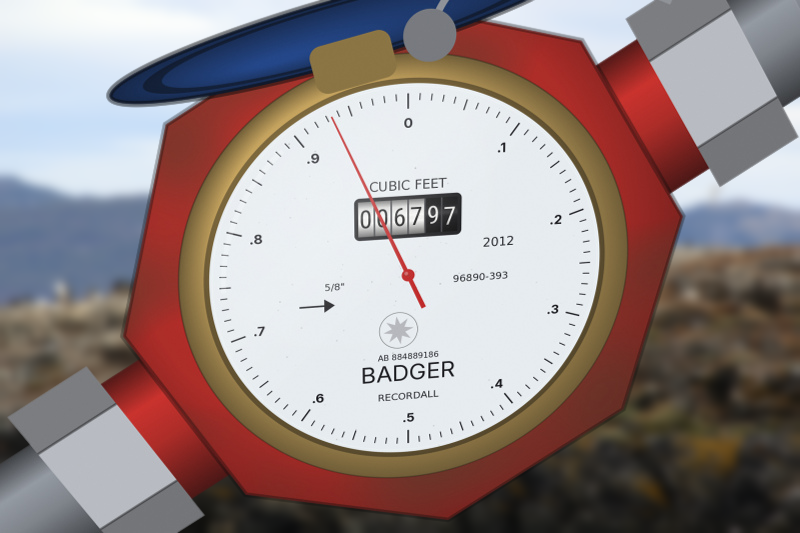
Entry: 6796.93 ft³
